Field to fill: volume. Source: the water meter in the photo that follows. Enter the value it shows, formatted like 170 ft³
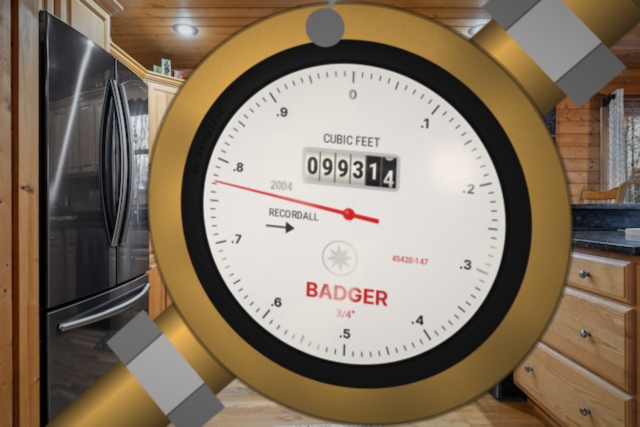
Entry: 99313.77 ft³
